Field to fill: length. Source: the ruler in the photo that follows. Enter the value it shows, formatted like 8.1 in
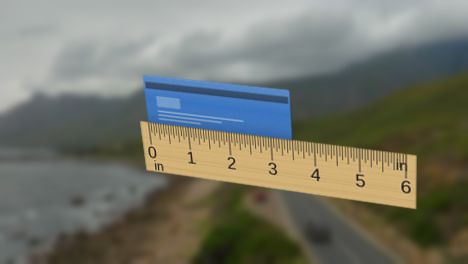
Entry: 3.5 in
